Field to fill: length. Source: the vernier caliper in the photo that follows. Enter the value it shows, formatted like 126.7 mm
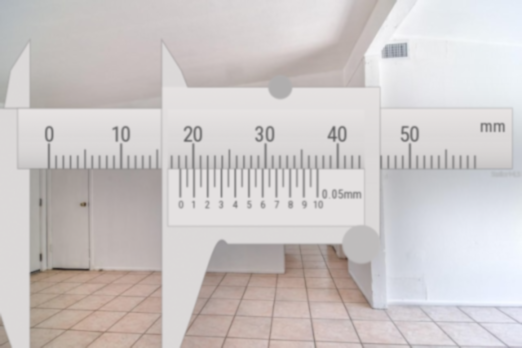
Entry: 18.2 mm
